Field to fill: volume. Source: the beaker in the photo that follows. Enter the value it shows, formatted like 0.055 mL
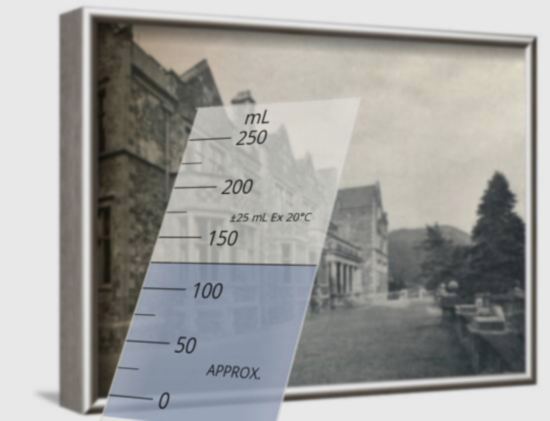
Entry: 125 mL
